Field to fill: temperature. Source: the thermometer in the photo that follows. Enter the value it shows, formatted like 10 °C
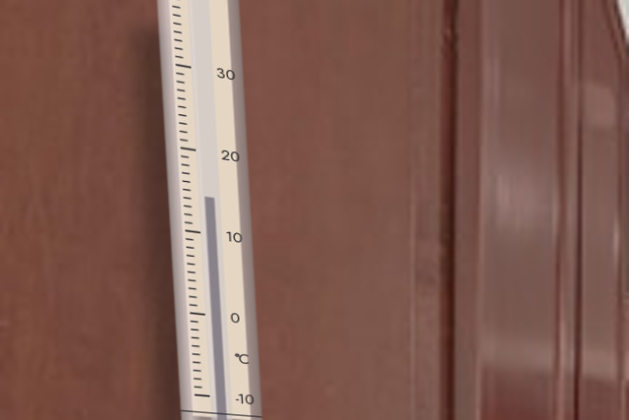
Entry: 14.5 °C
